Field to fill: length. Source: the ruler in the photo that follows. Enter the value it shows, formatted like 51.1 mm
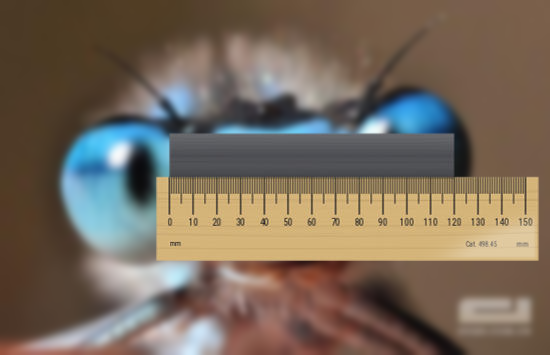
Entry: 120 mm
